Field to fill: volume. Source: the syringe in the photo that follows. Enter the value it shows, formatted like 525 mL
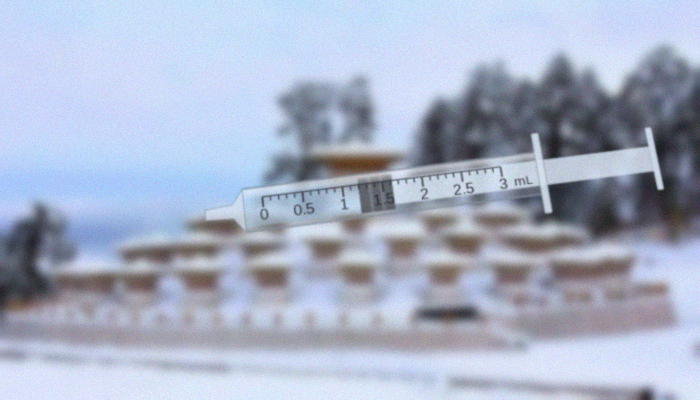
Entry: 1.2 mL
